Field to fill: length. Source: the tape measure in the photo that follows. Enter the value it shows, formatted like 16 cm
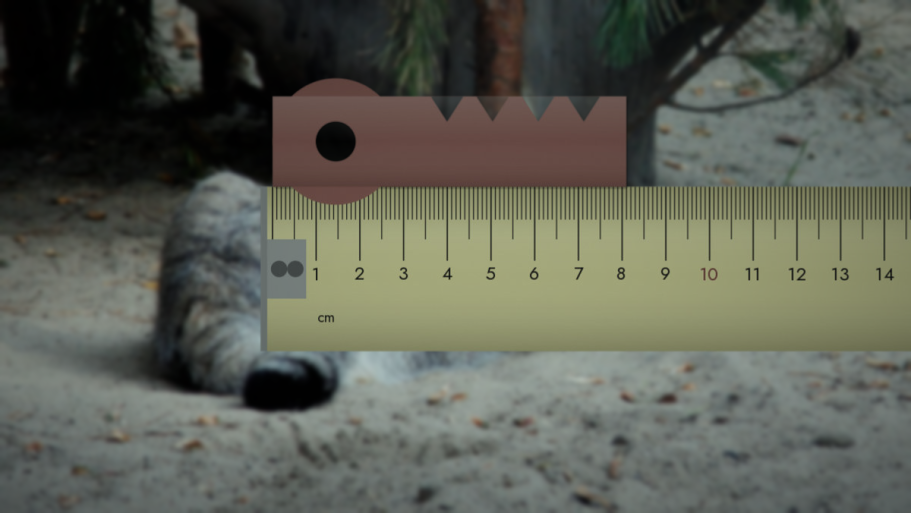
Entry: 8.1 cm
